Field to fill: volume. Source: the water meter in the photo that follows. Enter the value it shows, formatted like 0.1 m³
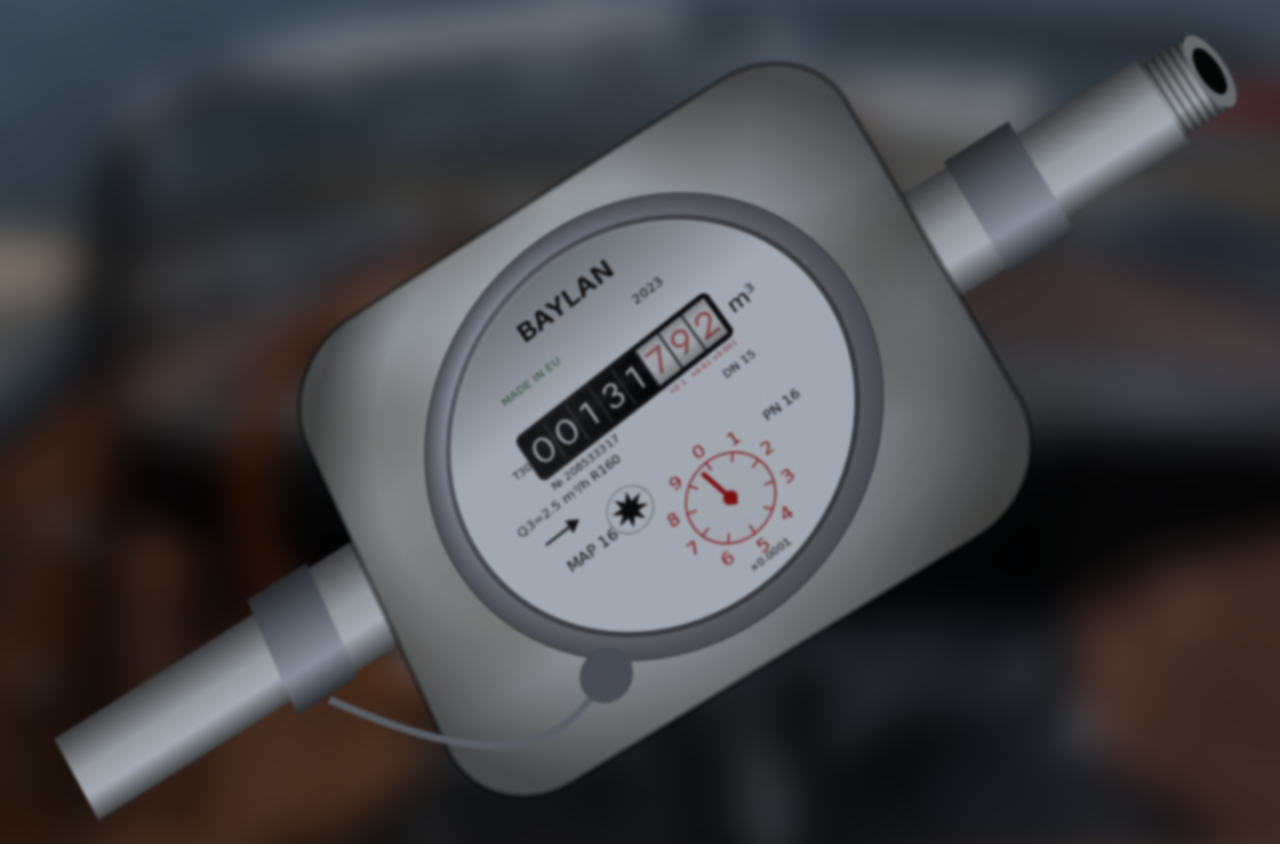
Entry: 131.7919 m³
